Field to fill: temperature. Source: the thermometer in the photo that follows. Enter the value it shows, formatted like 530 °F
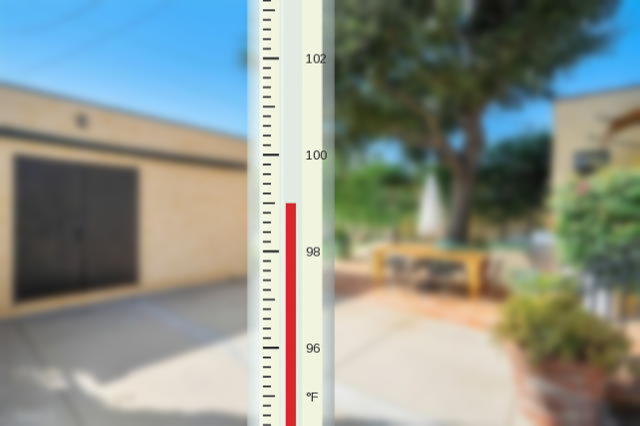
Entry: 99 °F
